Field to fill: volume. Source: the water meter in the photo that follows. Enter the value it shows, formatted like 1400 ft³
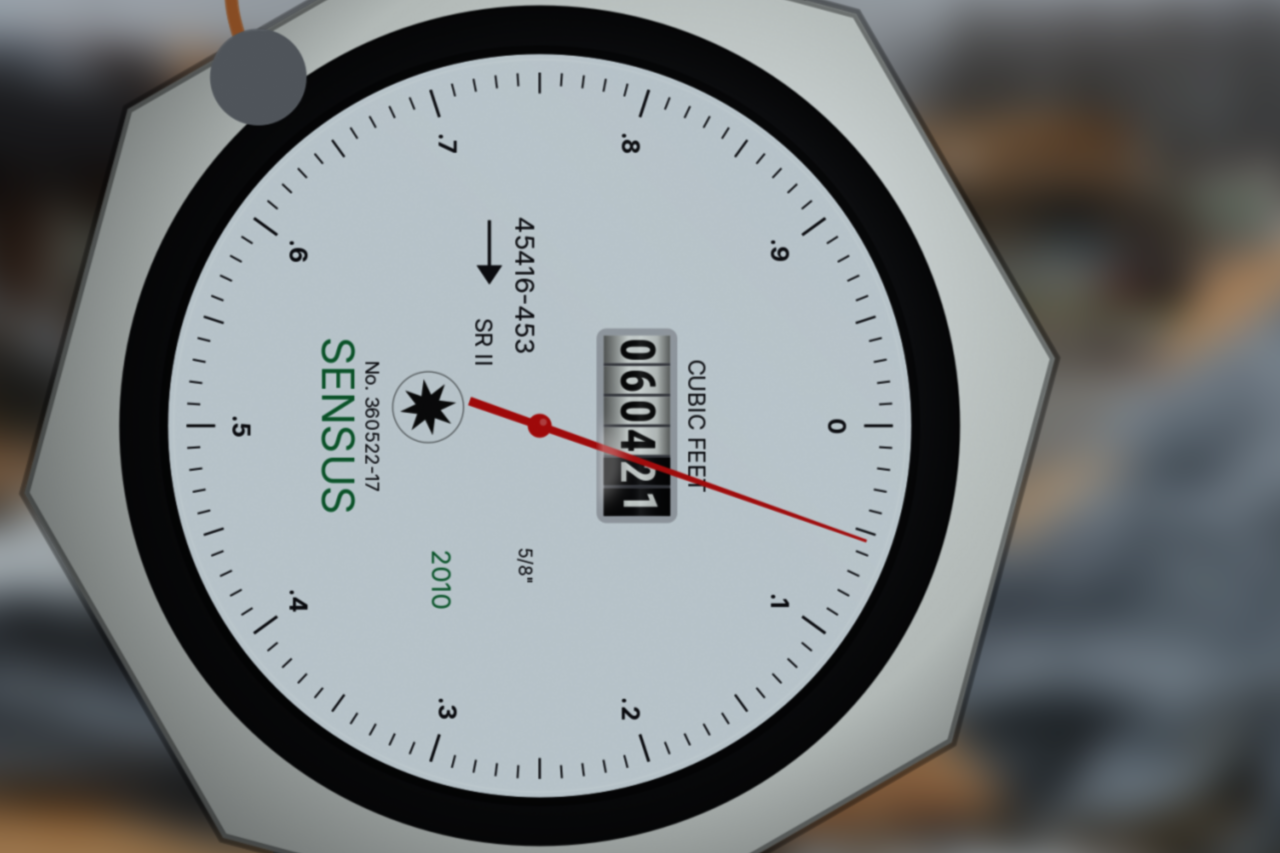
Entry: 60421.05 ft³
